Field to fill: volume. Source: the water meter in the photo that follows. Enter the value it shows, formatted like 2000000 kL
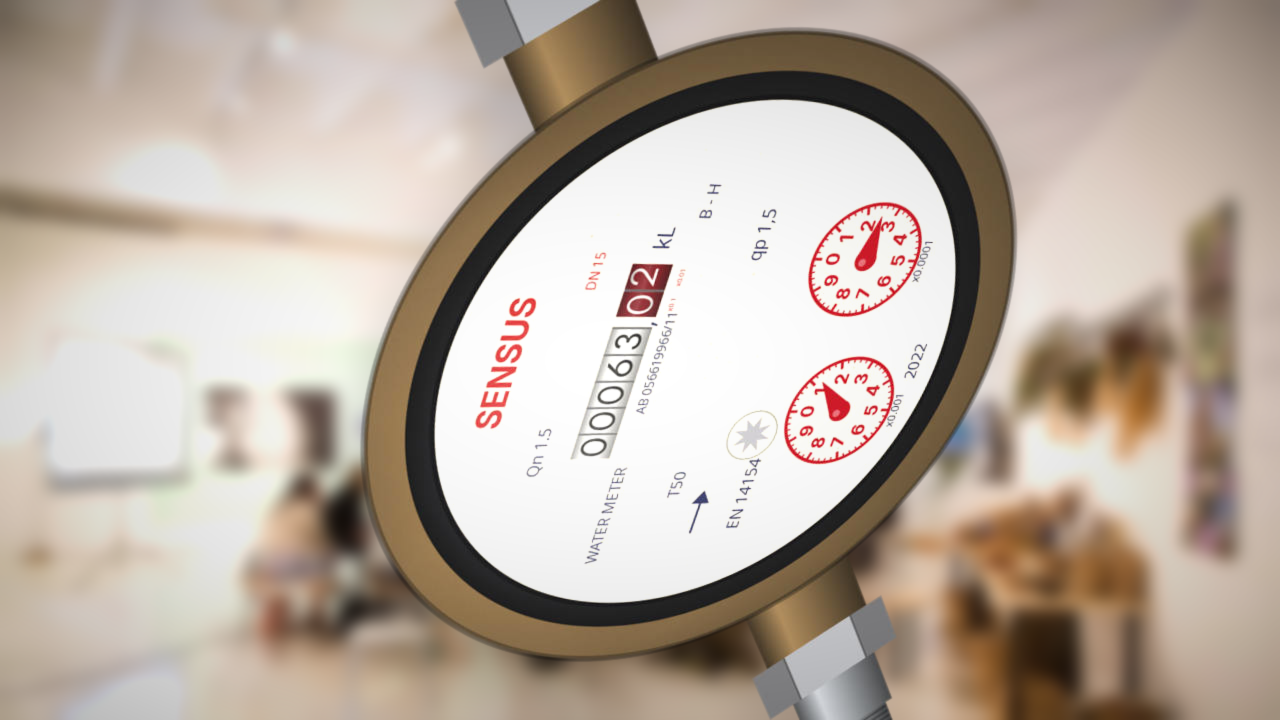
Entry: 63.0212 kL
